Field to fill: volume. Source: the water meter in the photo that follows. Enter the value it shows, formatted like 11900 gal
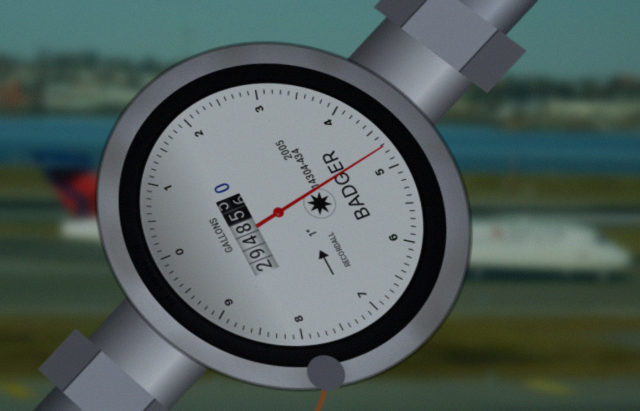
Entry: 2948554.7 gal
